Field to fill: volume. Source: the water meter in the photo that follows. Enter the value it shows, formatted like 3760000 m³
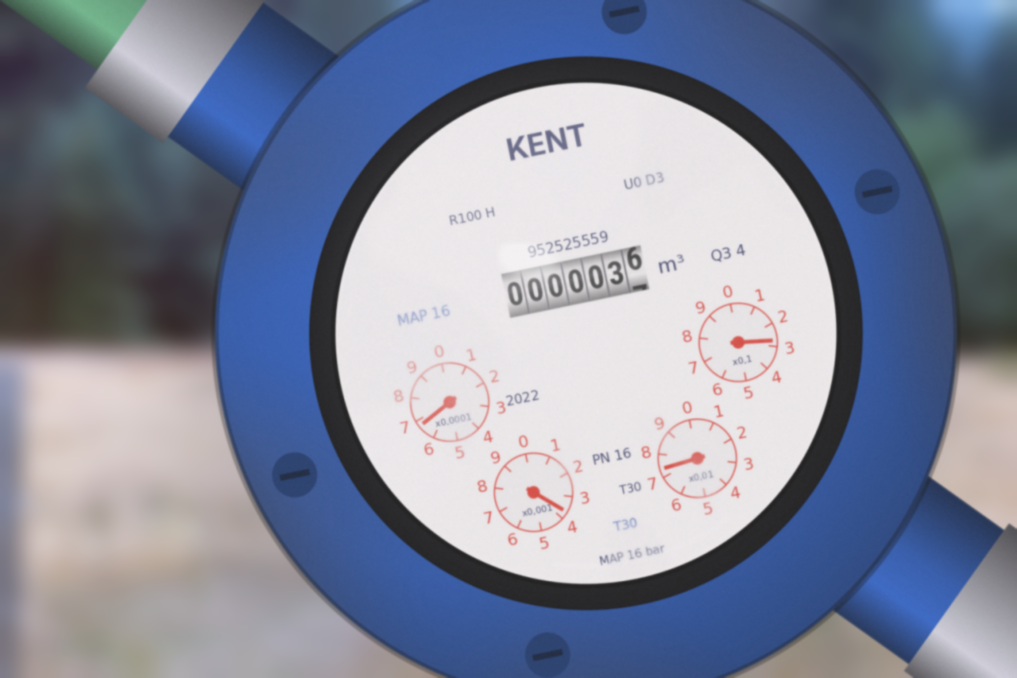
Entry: 36.2736 m³
